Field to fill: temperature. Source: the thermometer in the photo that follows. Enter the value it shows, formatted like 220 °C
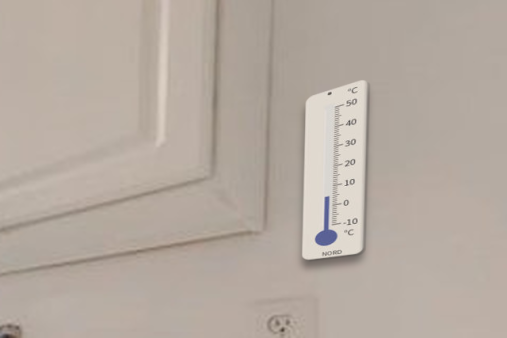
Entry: 5 °C
